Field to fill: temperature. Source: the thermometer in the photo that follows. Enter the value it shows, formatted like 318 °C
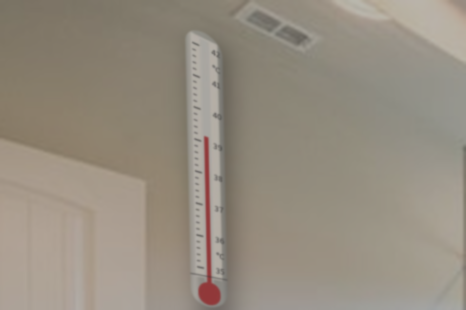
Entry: 39.2 °C
